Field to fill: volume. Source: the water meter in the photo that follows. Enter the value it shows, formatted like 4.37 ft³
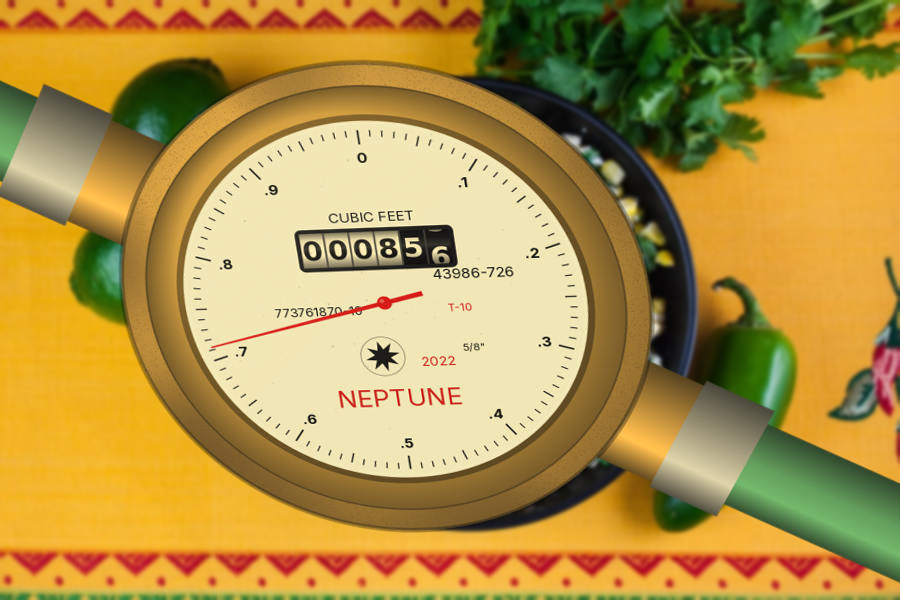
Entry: 855.71 ft³
